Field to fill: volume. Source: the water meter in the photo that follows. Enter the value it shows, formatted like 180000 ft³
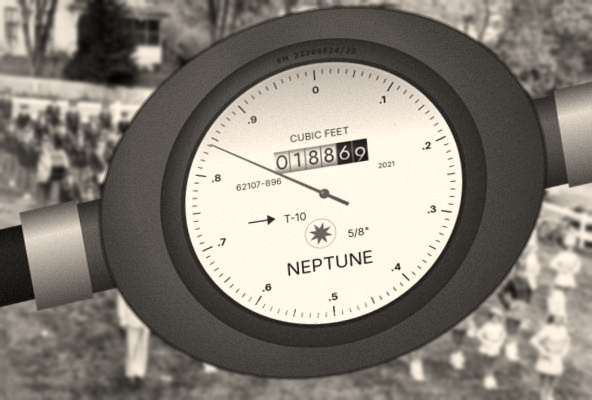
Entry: 18868.84 ft³
